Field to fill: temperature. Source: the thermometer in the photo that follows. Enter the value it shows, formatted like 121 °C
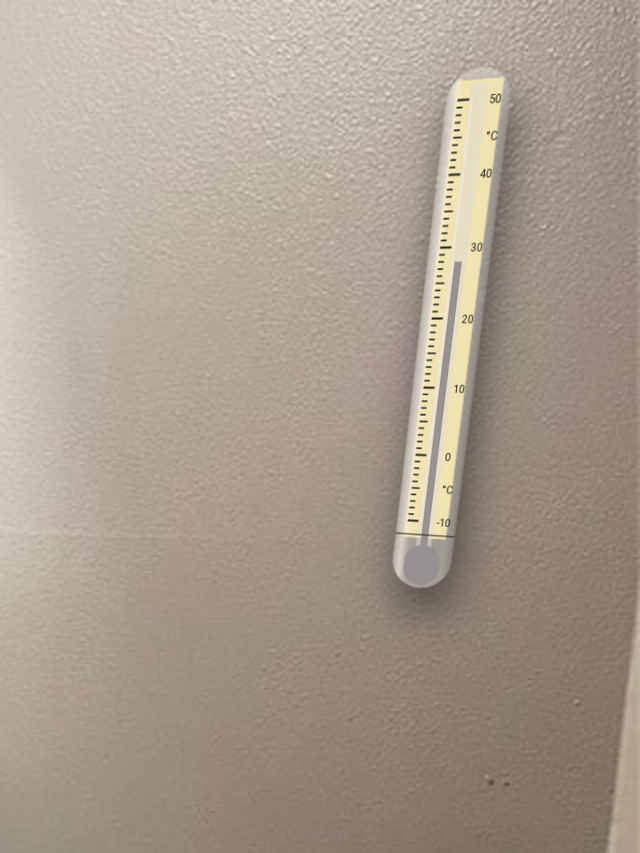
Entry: 28 °C
